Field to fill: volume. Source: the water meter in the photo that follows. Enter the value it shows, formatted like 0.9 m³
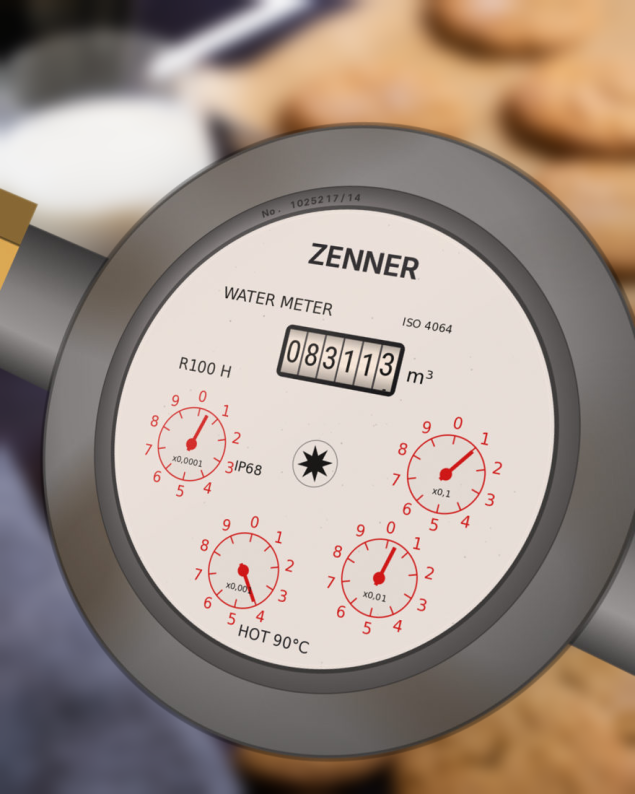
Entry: 83113.1040 m³
